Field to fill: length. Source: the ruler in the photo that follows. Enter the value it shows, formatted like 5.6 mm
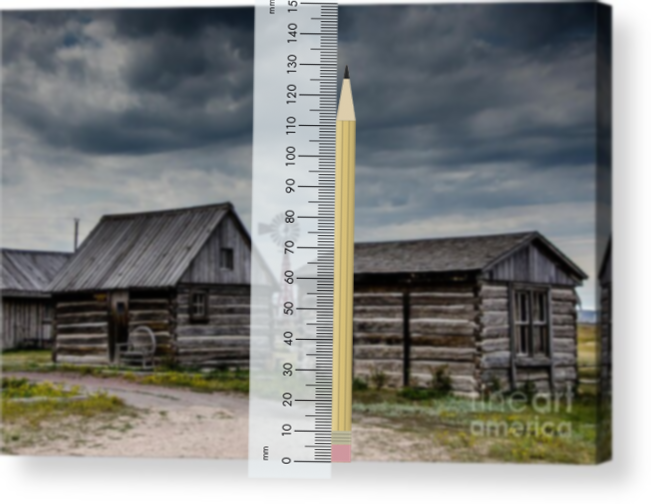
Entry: 130 mm
